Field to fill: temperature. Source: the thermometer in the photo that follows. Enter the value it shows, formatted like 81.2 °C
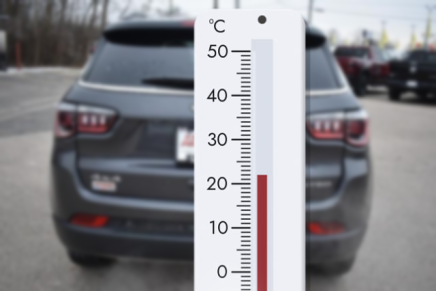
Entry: 22 °C
